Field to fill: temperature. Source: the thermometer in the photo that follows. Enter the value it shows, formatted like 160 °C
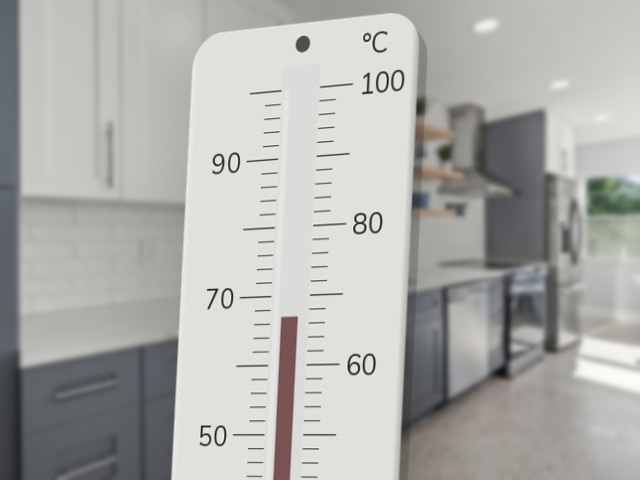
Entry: 67 °C
